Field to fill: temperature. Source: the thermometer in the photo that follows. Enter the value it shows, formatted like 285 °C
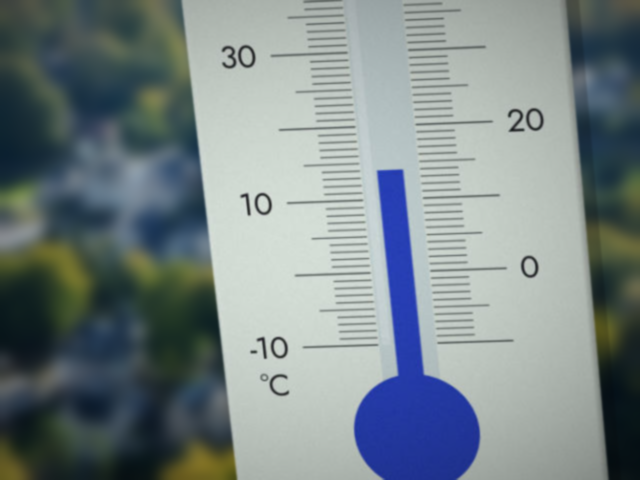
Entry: 14 °C
